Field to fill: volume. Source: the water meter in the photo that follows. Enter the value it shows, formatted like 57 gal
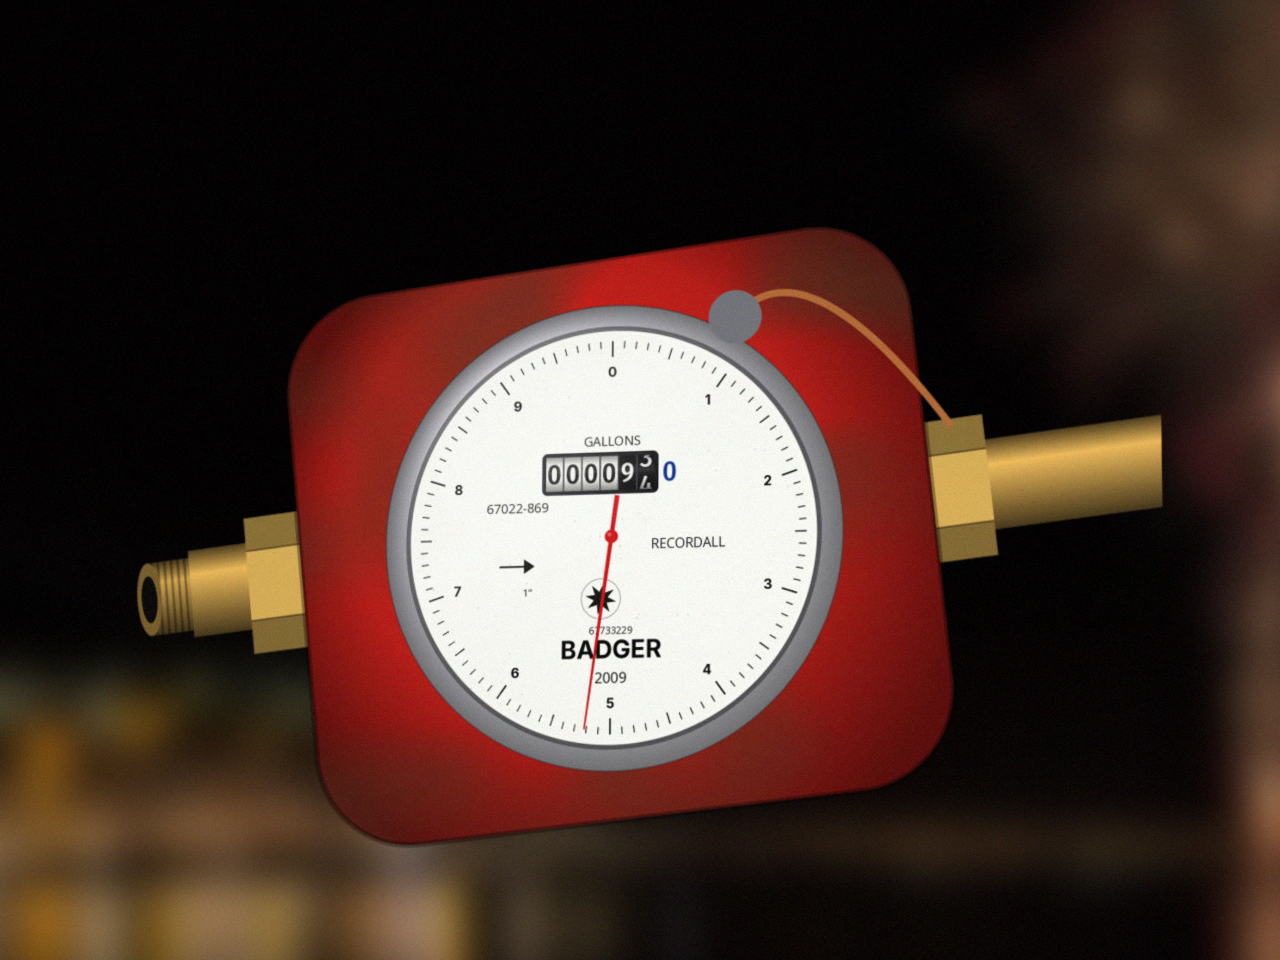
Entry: 935.2 gal
